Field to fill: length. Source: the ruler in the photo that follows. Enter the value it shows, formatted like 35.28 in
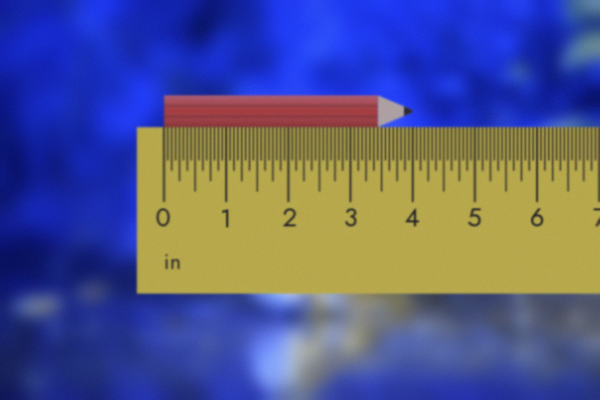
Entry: 4 in
